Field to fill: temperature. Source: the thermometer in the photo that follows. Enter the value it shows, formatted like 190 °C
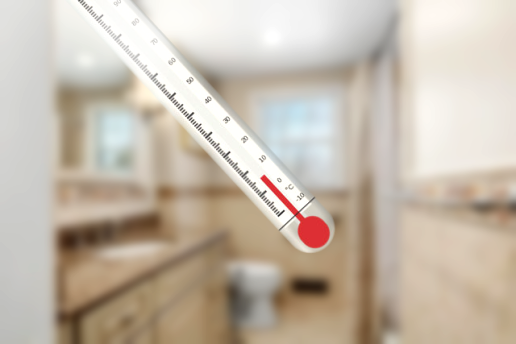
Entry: 5 °C
